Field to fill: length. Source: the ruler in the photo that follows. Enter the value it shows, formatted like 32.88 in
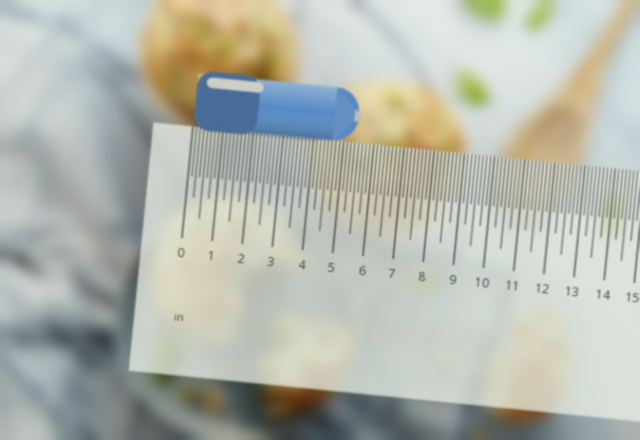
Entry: 5.5 in
